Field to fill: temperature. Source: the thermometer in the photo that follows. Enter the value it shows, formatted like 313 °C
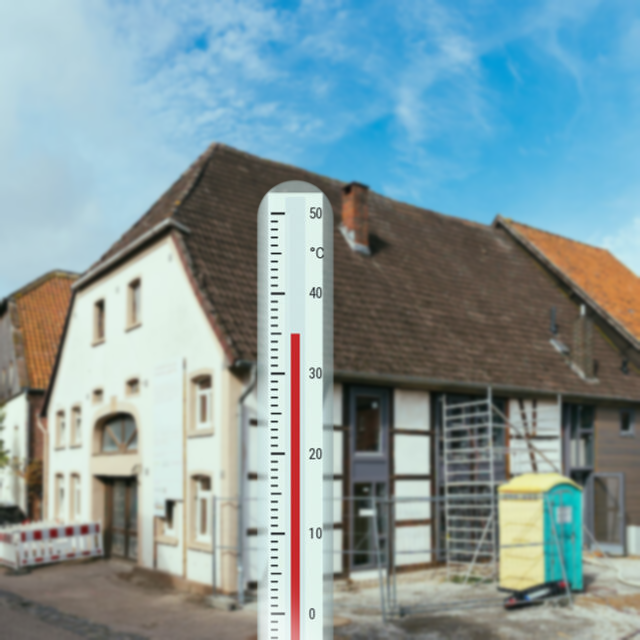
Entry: 35 °C
